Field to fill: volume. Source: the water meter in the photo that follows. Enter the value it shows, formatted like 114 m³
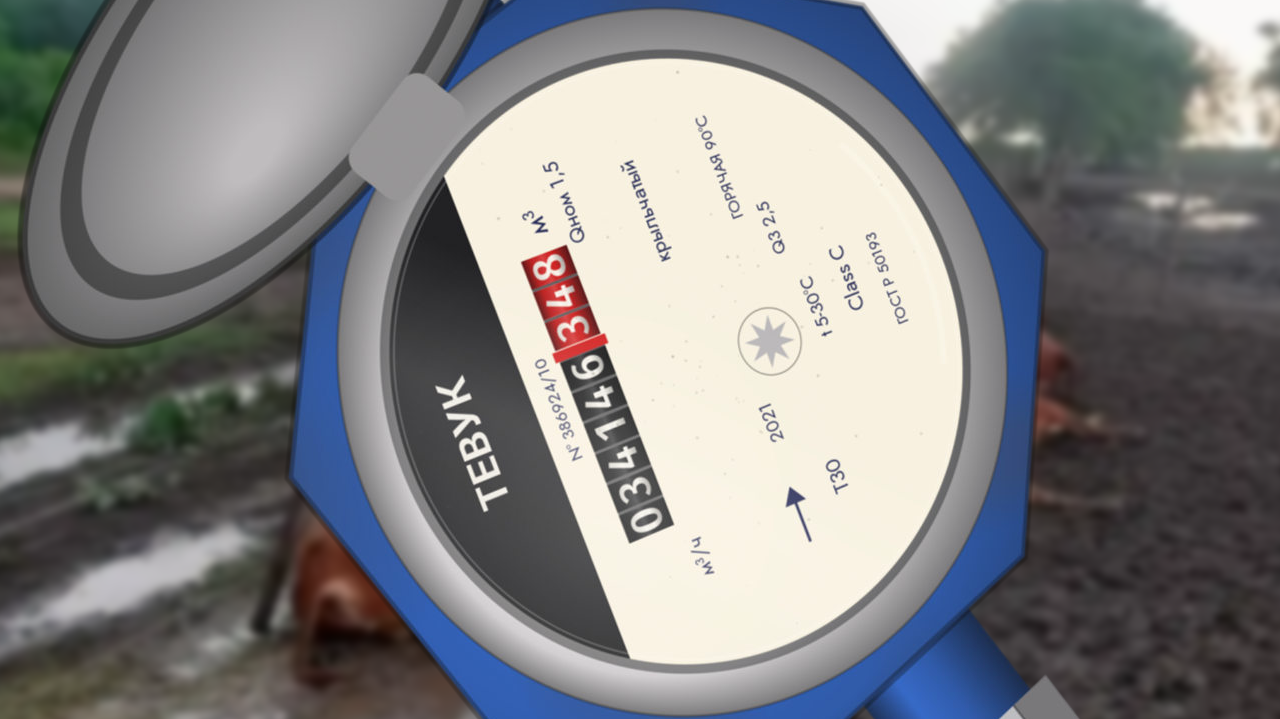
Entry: 34146.348 m³
